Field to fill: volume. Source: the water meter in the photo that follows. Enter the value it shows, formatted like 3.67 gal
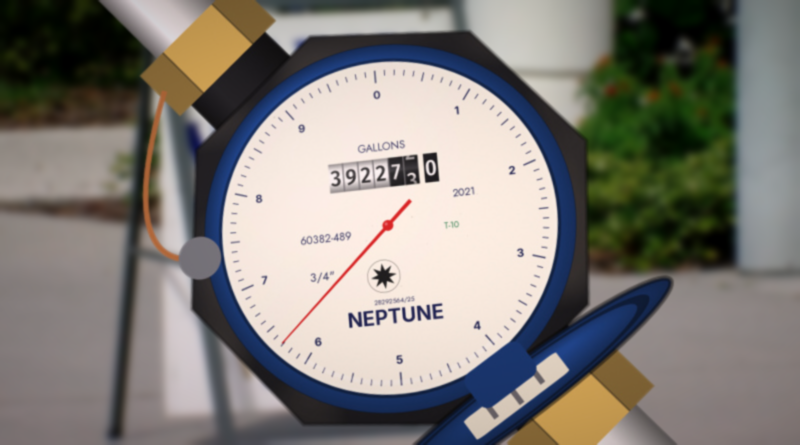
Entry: 3922726.3 gal
